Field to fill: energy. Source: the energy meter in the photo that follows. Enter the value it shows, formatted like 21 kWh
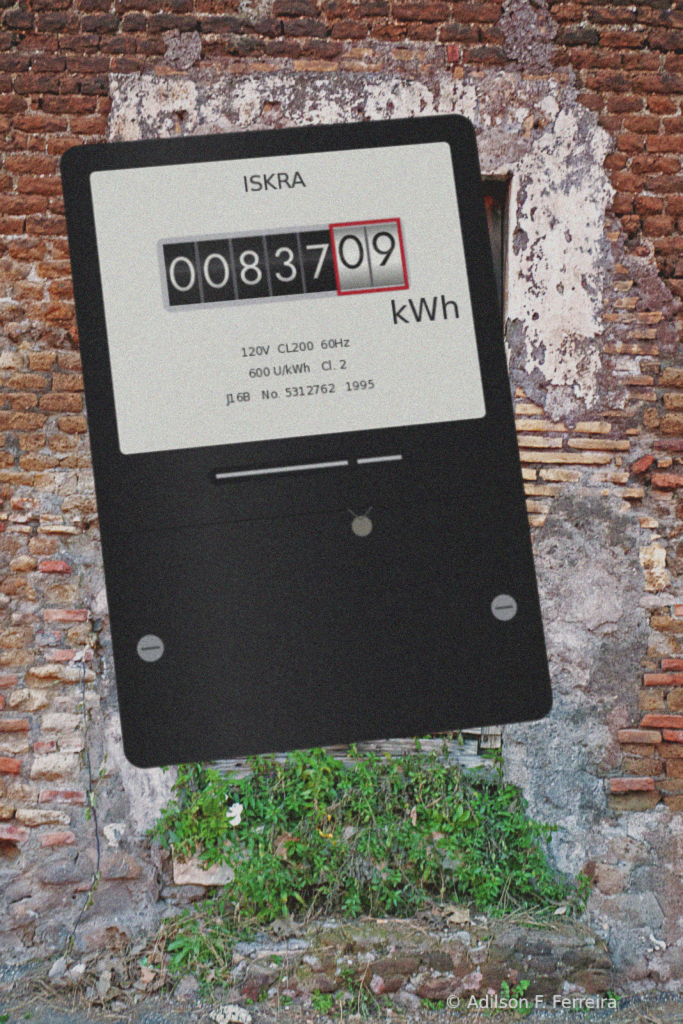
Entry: 837.09 kWh
